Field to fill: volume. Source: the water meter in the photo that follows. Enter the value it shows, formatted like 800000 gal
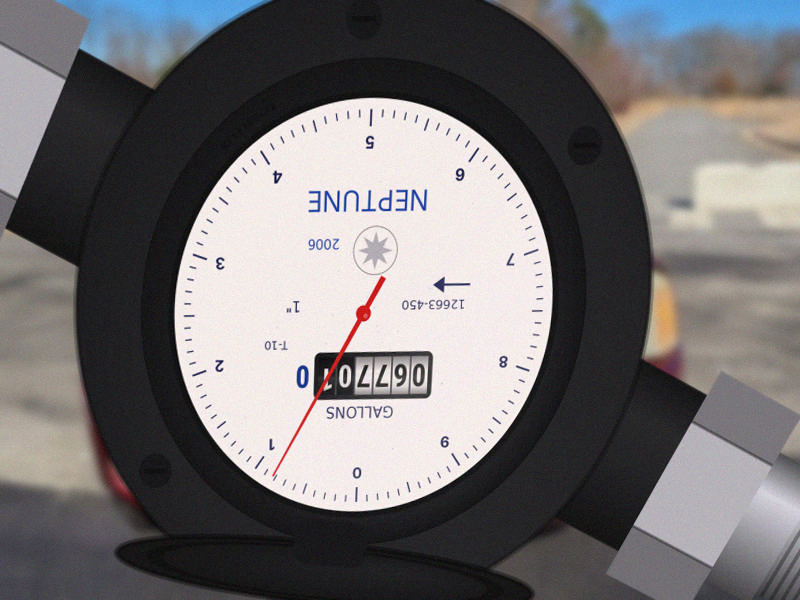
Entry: 677010.8 gal
